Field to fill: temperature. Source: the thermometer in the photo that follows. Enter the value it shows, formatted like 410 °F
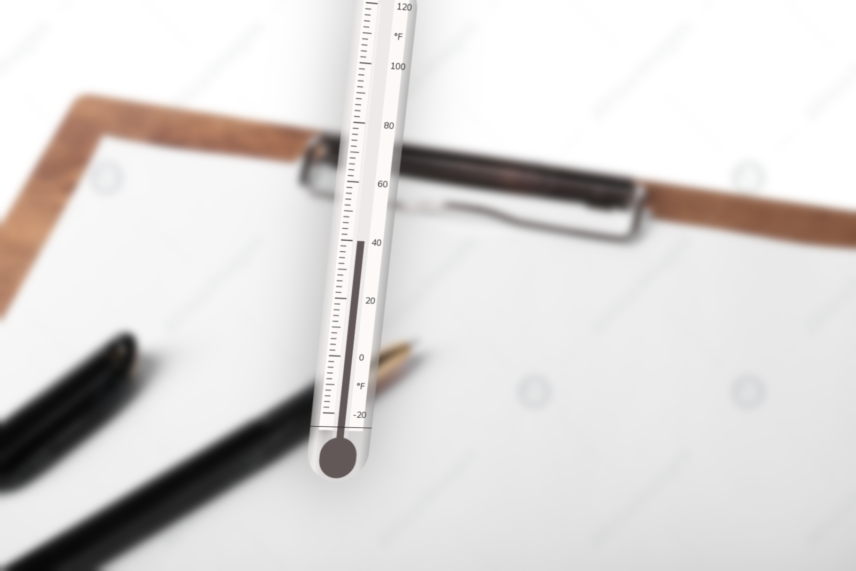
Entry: 40 °F
